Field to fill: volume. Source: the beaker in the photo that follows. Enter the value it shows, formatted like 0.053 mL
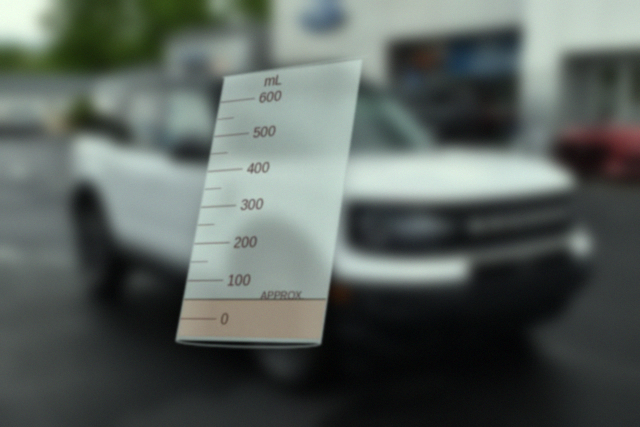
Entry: 50 mL
